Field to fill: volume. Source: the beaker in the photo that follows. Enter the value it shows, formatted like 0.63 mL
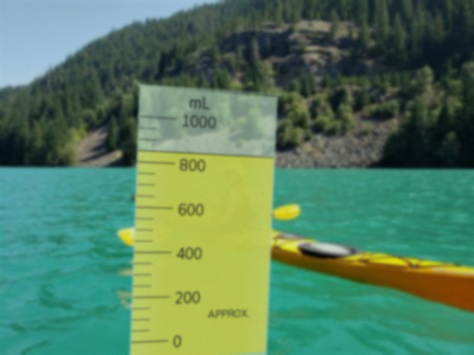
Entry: 850 mL
